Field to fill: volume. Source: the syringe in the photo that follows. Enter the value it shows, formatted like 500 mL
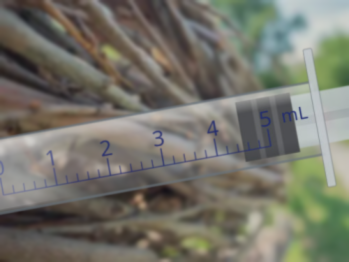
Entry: 4.5 mL
